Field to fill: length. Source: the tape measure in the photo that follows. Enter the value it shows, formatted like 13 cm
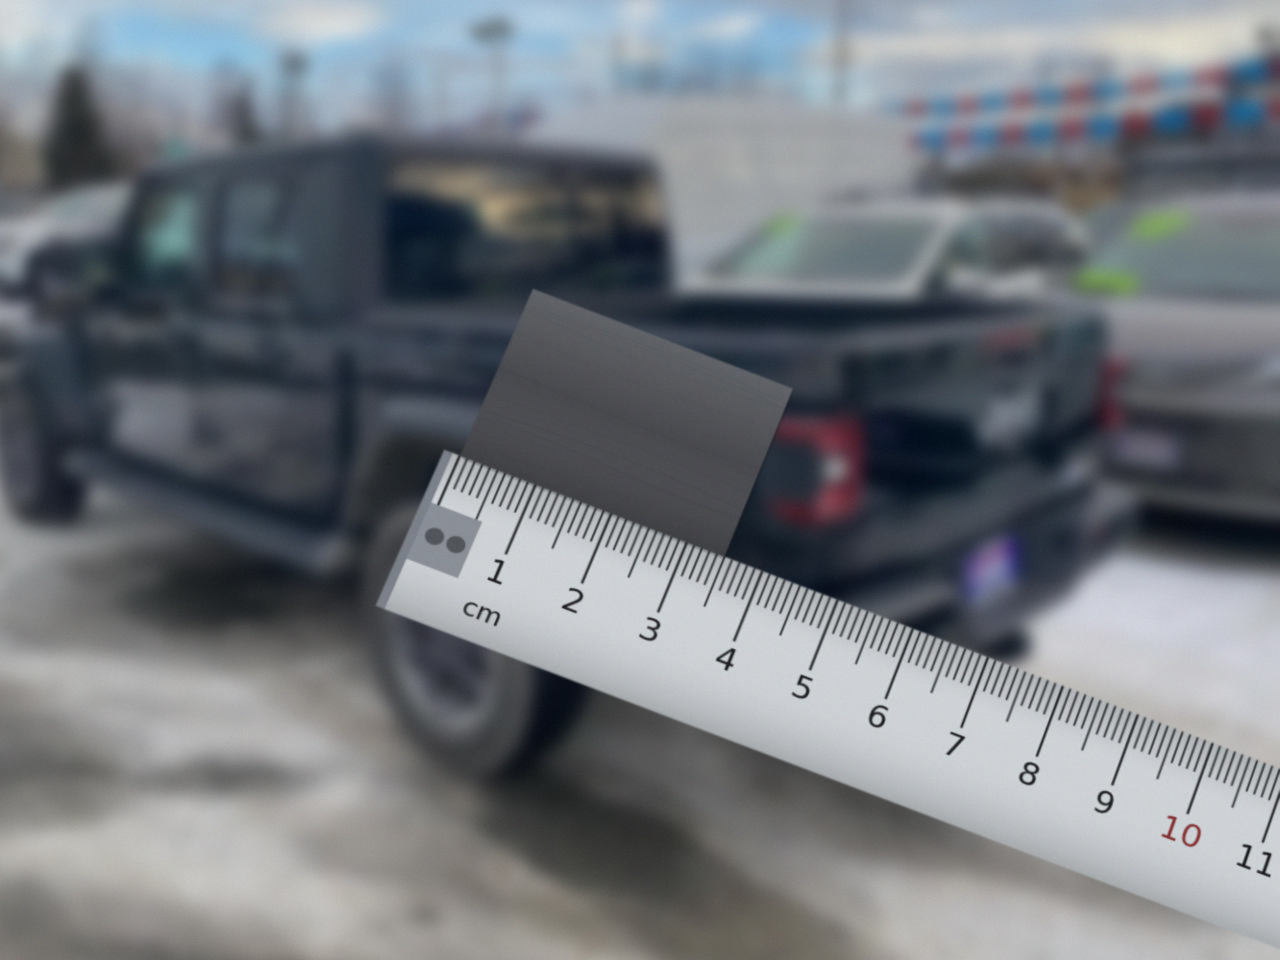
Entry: 3.5 cm
